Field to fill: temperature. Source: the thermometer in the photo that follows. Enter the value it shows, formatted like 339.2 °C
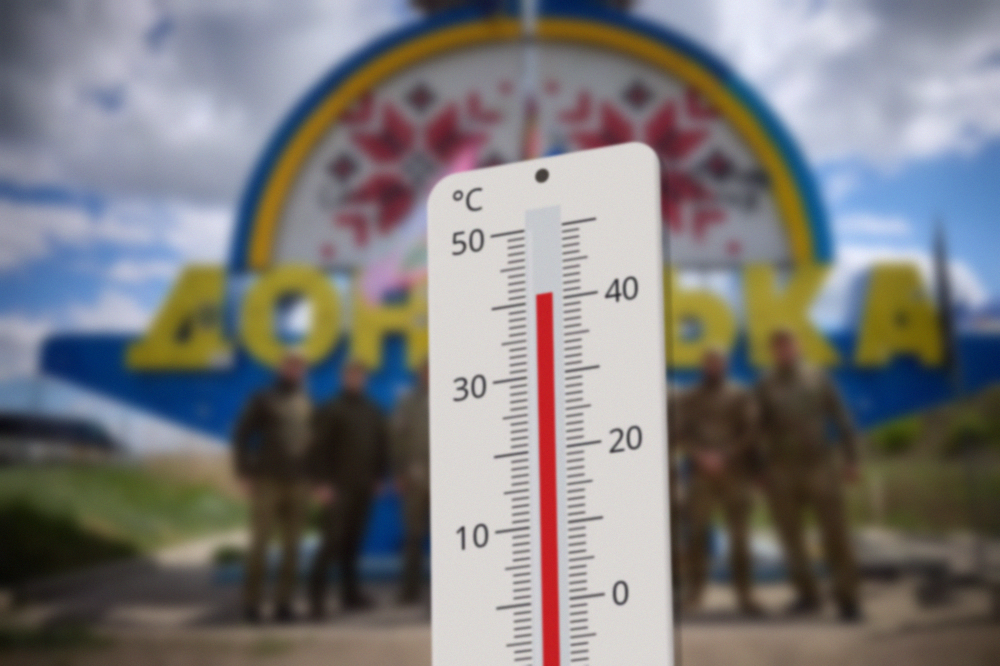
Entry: 41 °C
